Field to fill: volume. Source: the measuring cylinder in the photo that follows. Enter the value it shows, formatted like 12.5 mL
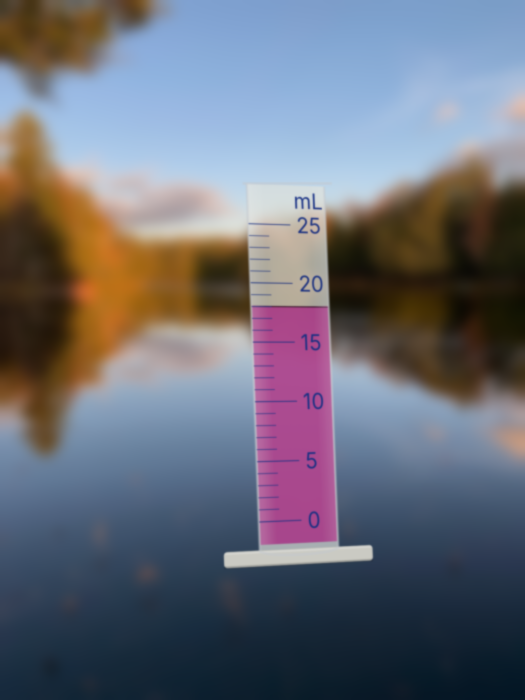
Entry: 18 mL
